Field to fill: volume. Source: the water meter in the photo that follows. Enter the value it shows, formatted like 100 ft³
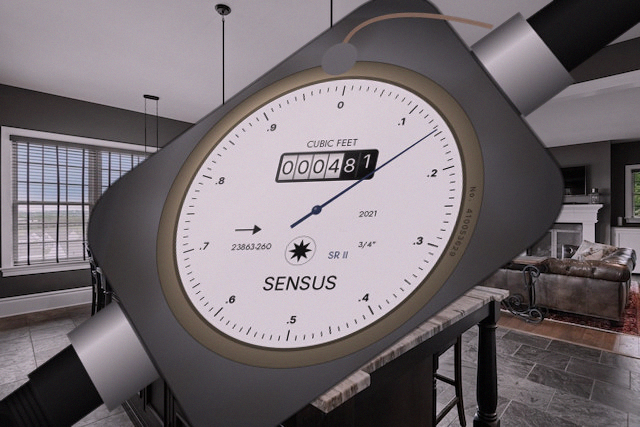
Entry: 481.14 ft³
